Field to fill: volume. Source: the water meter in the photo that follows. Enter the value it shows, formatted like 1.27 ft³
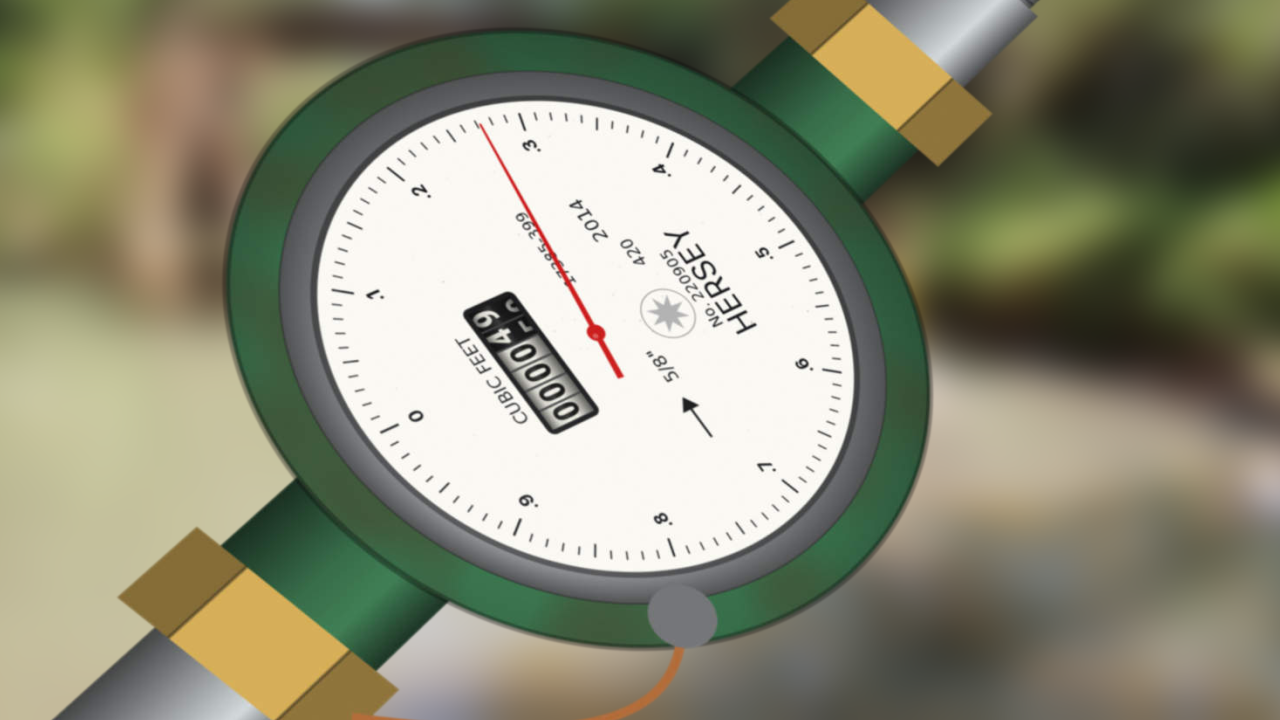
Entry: 49.27 ft³
